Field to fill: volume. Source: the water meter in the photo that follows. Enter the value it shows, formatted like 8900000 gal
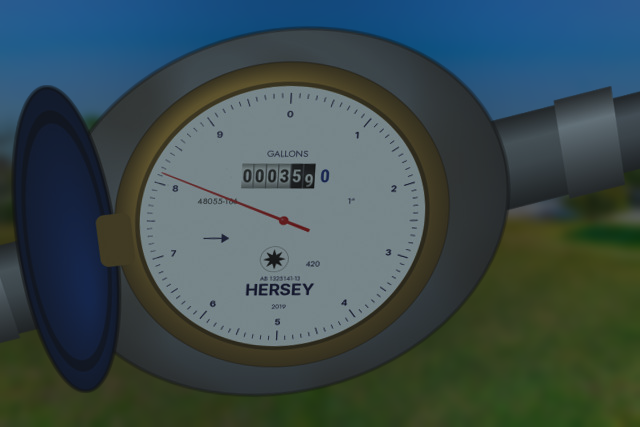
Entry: 3588.1 gal
